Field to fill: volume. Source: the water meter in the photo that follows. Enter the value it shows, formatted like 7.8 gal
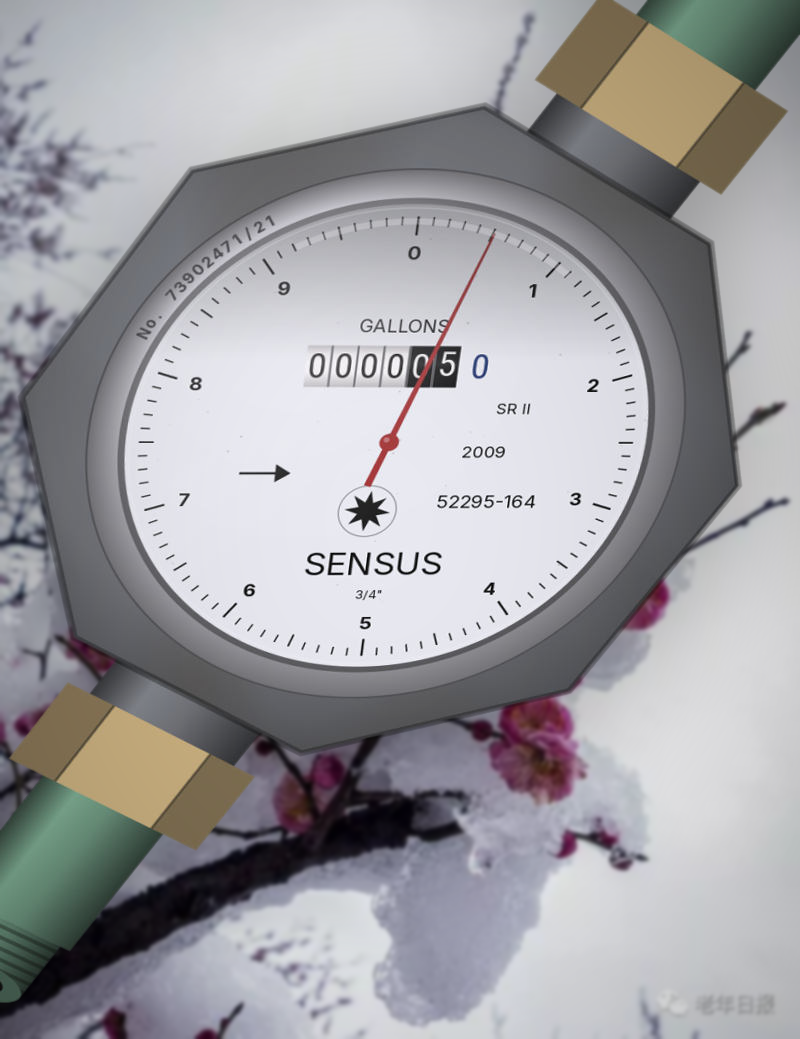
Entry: 50.5 gal
